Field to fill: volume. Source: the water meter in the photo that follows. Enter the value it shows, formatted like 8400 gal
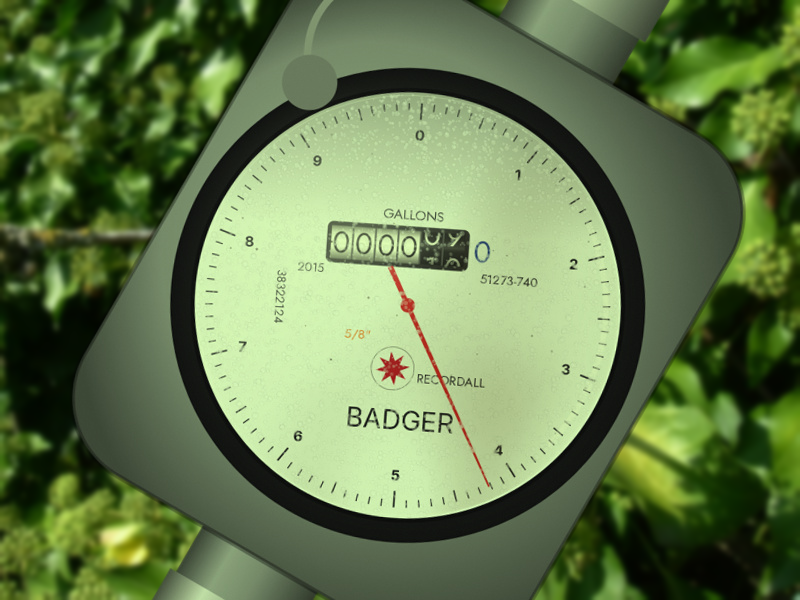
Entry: 94.2 gal
